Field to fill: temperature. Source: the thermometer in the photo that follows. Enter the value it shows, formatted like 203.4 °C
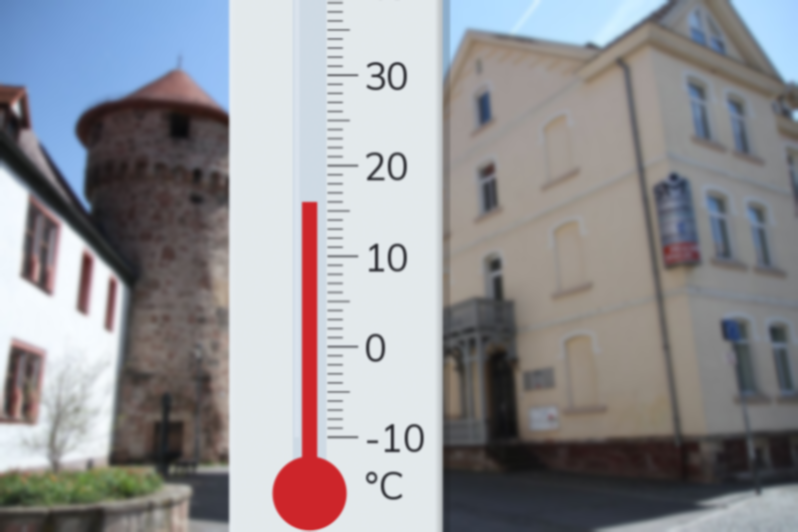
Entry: 16 °C
